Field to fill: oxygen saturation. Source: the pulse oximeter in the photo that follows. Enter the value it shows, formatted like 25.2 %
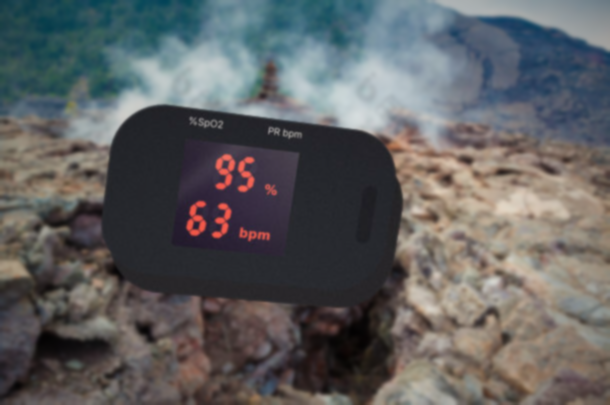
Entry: 95 %
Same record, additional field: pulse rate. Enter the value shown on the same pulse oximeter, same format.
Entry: 63 bpm
